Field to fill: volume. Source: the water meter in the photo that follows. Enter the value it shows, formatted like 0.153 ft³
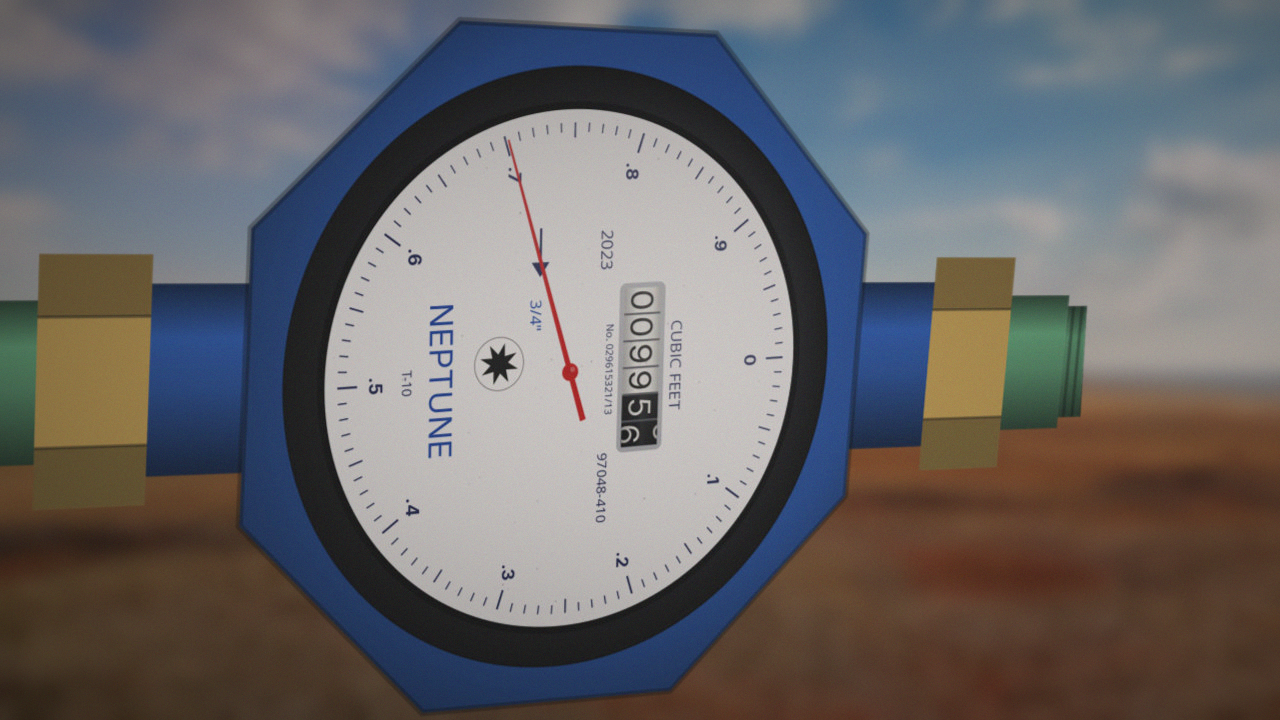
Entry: 9955.70 ft³
